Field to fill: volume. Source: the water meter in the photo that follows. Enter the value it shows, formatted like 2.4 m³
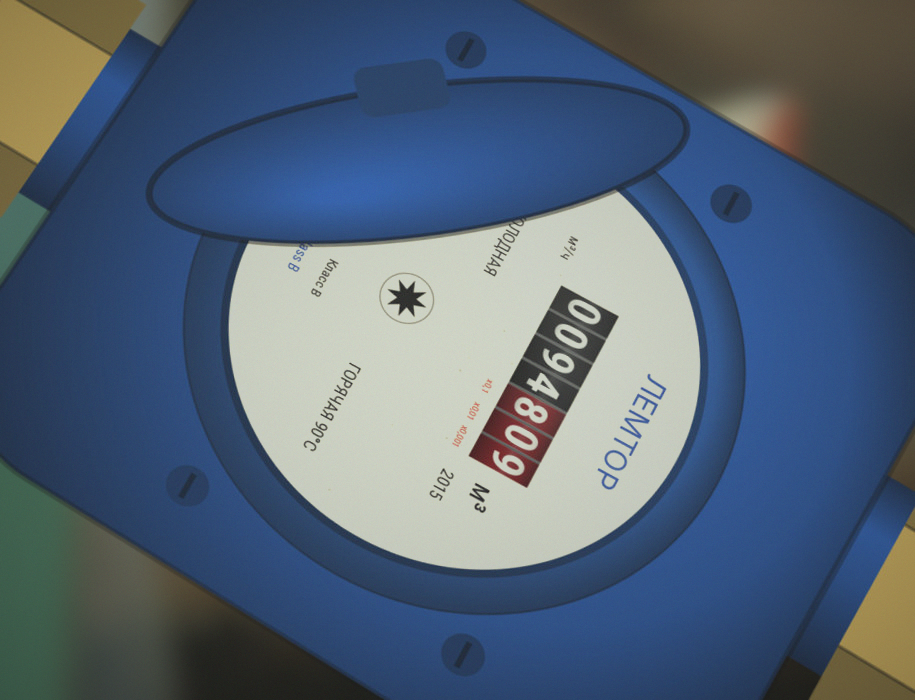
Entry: 94.809 m³
